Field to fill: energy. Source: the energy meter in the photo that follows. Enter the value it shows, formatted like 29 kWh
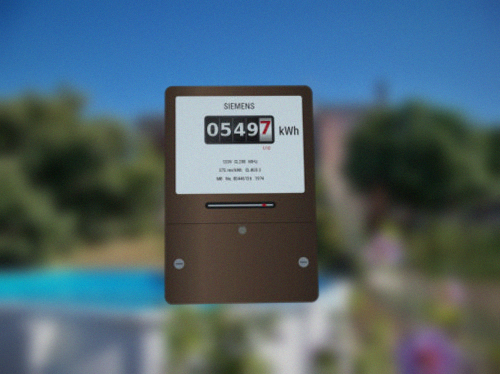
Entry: 549.7 kWh
